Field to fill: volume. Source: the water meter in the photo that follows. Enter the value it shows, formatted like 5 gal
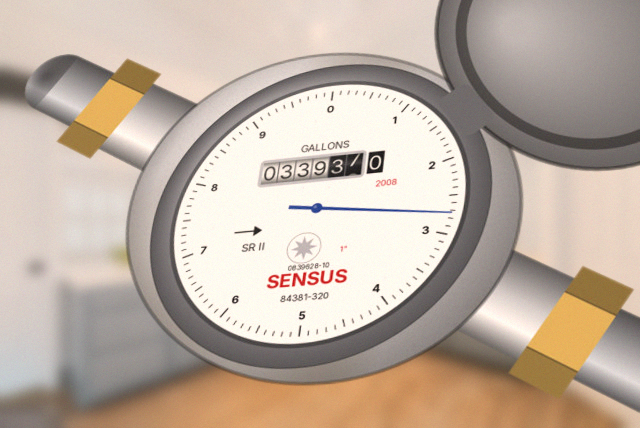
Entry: 339372.7 gal
